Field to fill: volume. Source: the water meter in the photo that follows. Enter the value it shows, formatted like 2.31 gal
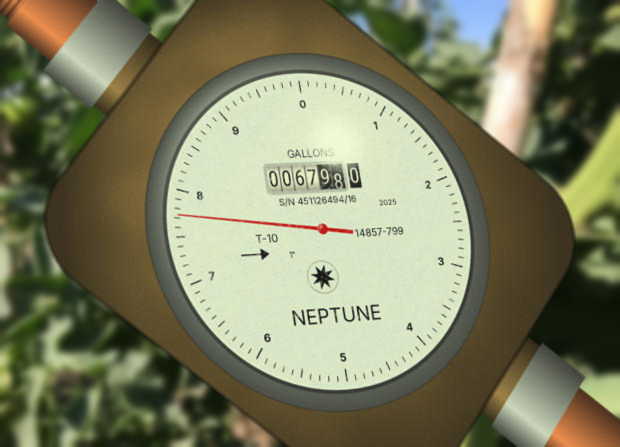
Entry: 67977.7 gal
